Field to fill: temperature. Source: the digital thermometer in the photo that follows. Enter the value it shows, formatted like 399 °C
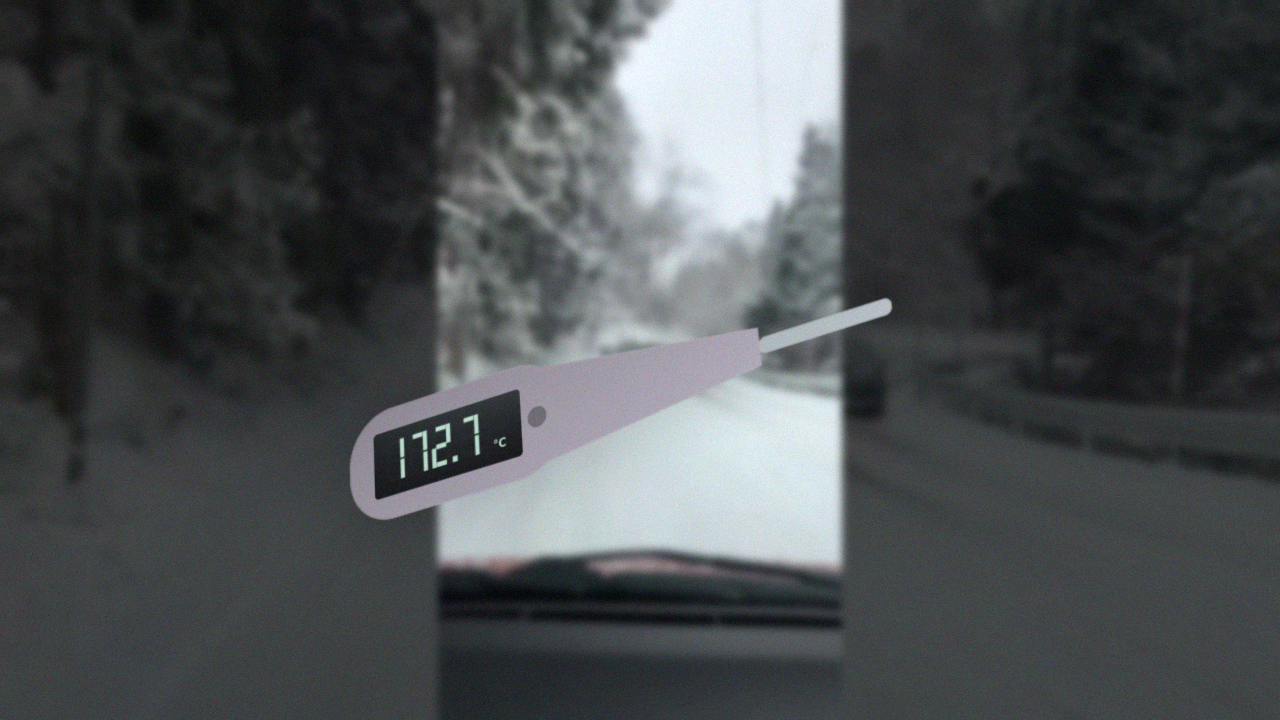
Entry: 172.7 °C
